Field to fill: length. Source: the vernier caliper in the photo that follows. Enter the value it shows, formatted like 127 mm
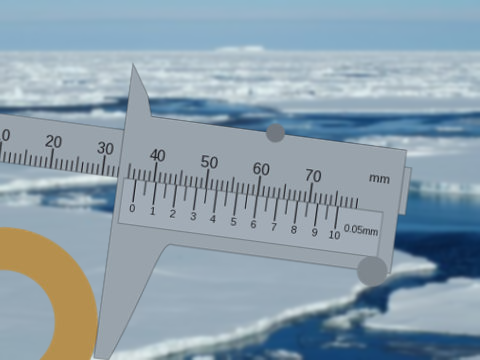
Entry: 36.5 mm
